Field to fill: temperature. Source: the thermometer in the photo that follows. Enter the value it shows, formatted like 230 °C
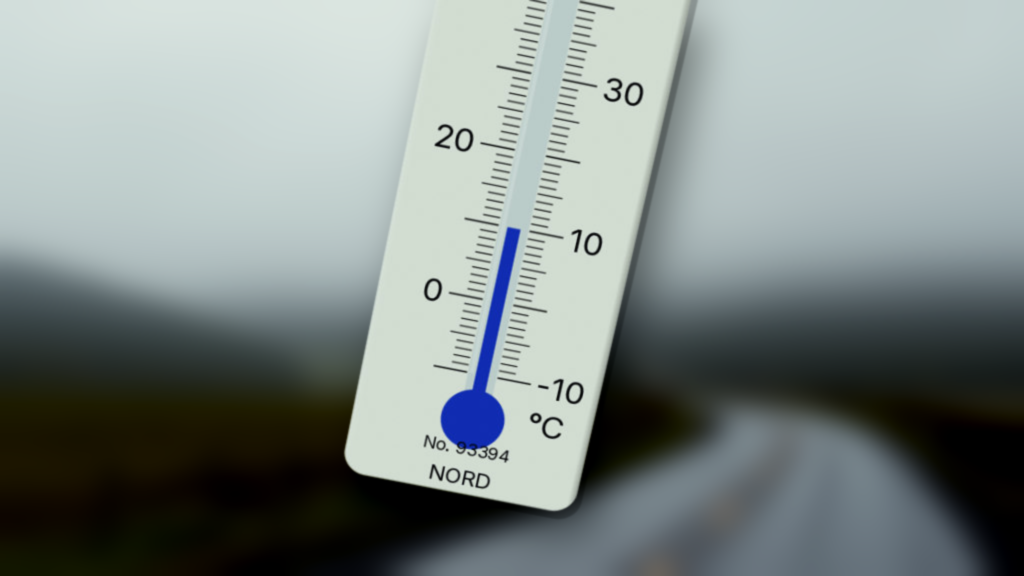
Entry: 10 °C
